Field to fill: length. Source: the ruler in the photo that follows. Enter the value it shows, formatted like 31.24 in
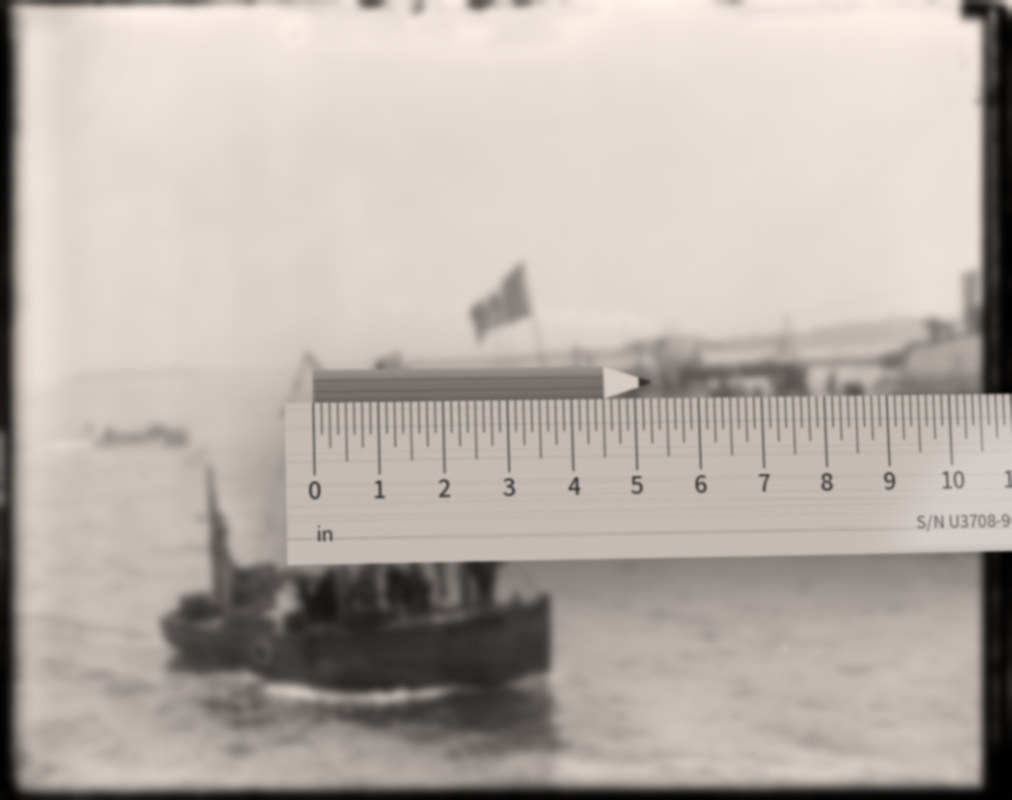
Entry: 5.25 in
